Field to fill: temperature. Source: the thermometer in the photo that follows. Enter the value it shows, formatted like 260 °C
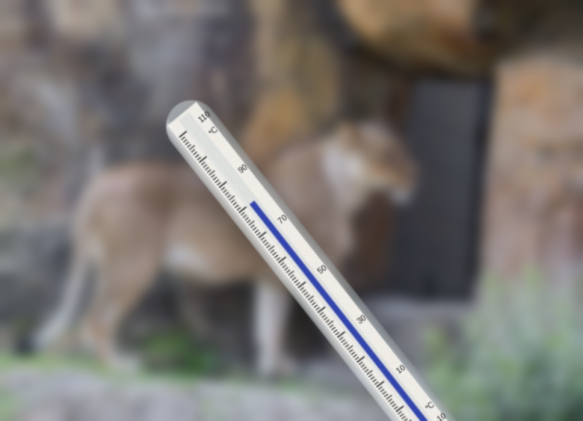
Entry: 80 °C
